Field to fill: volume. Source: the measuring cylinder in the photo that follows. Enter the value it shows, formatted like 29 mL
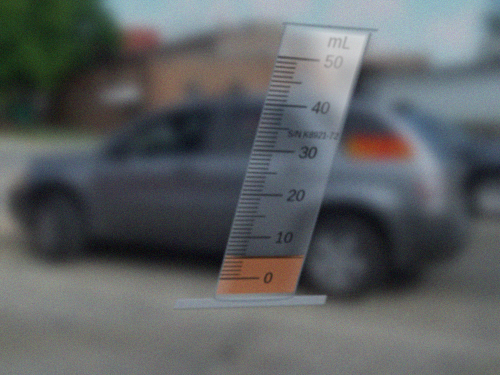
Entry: 5 mL
